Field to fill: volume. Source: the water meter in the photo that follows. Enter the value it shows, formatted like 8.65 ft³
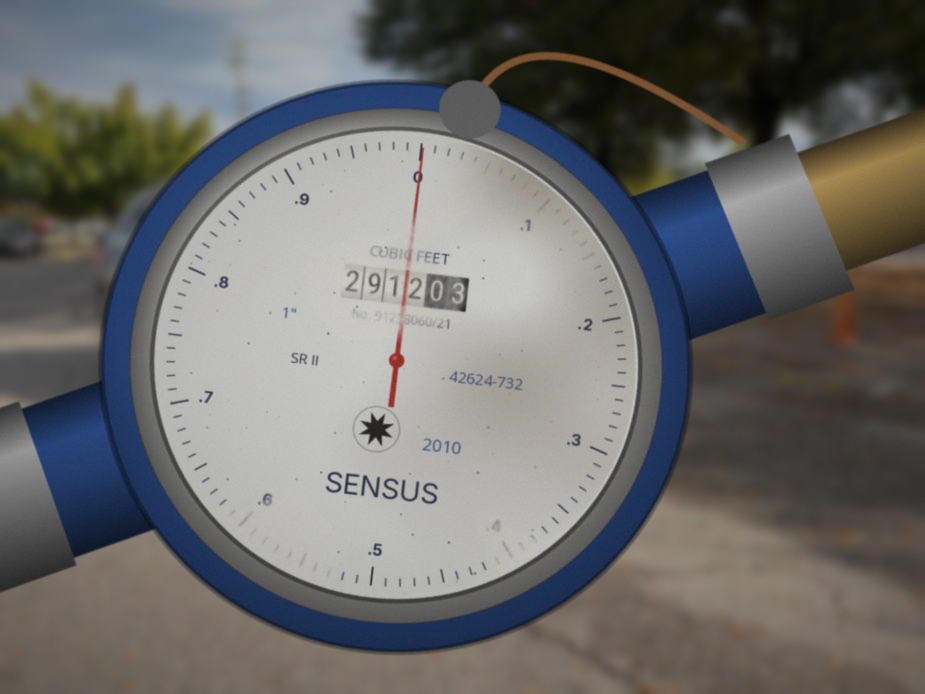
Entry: 291203.00 ft³
